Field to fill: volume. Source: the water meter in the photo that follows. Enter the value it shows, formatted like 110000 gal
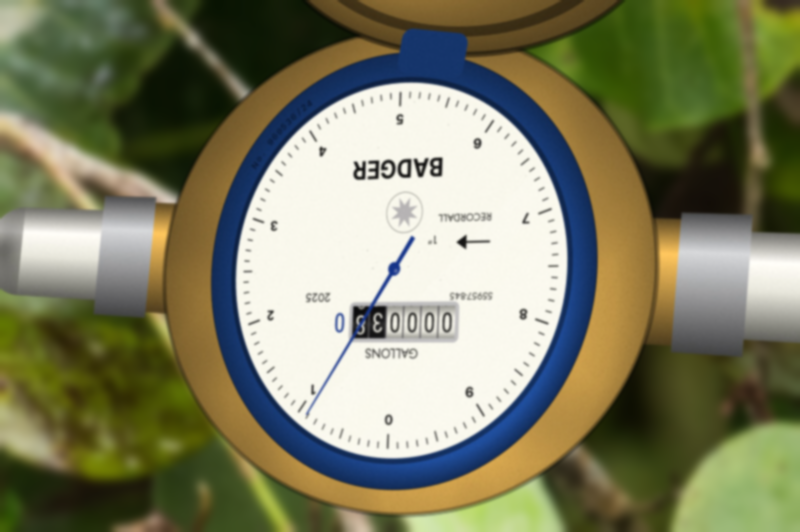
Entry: 380.9 gal
